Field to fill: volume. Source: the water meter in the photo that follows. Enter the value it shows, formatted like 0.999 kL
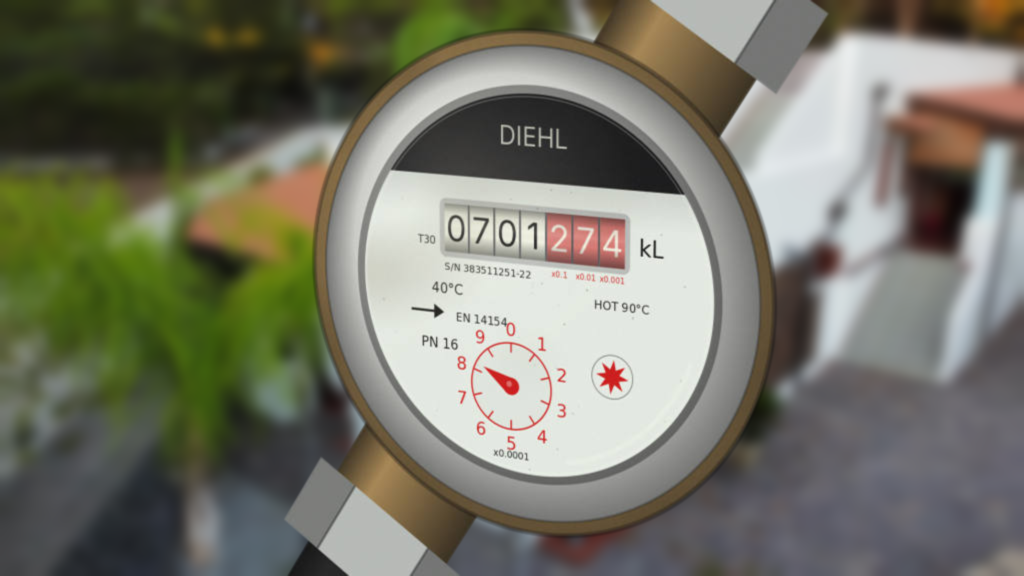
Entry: 701.2748 kL
